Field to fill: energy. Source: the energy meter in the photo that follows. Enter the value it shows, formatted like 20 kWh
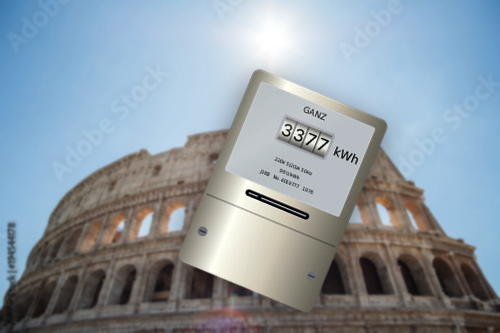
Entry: 3377 kWh
